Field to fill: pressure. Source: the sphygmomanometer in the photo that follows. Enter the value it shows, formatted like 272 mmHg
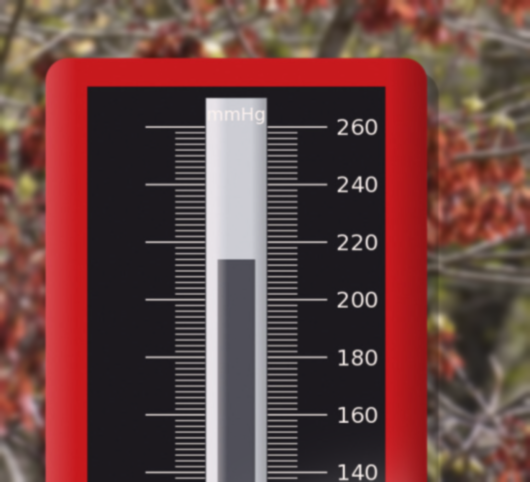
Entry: 214 mmHg
